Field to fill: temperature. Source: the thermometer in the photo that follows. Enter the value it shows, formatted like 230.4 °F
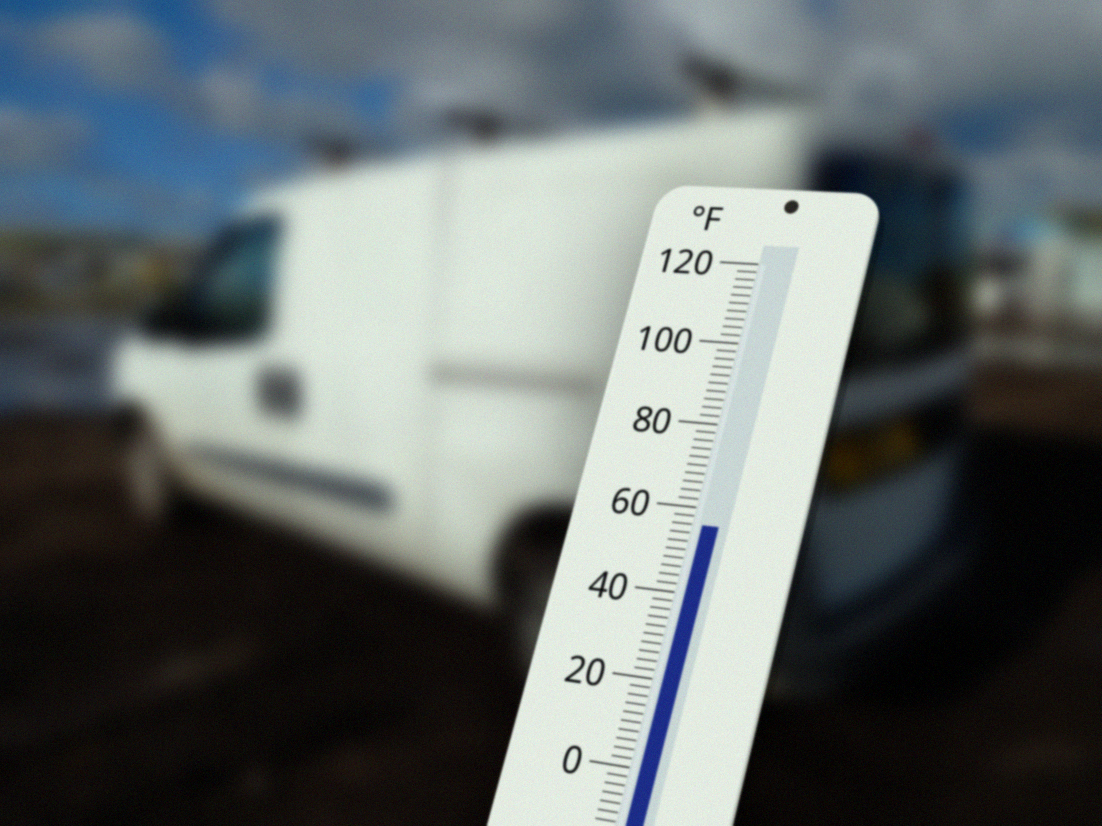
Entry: 56 °F
